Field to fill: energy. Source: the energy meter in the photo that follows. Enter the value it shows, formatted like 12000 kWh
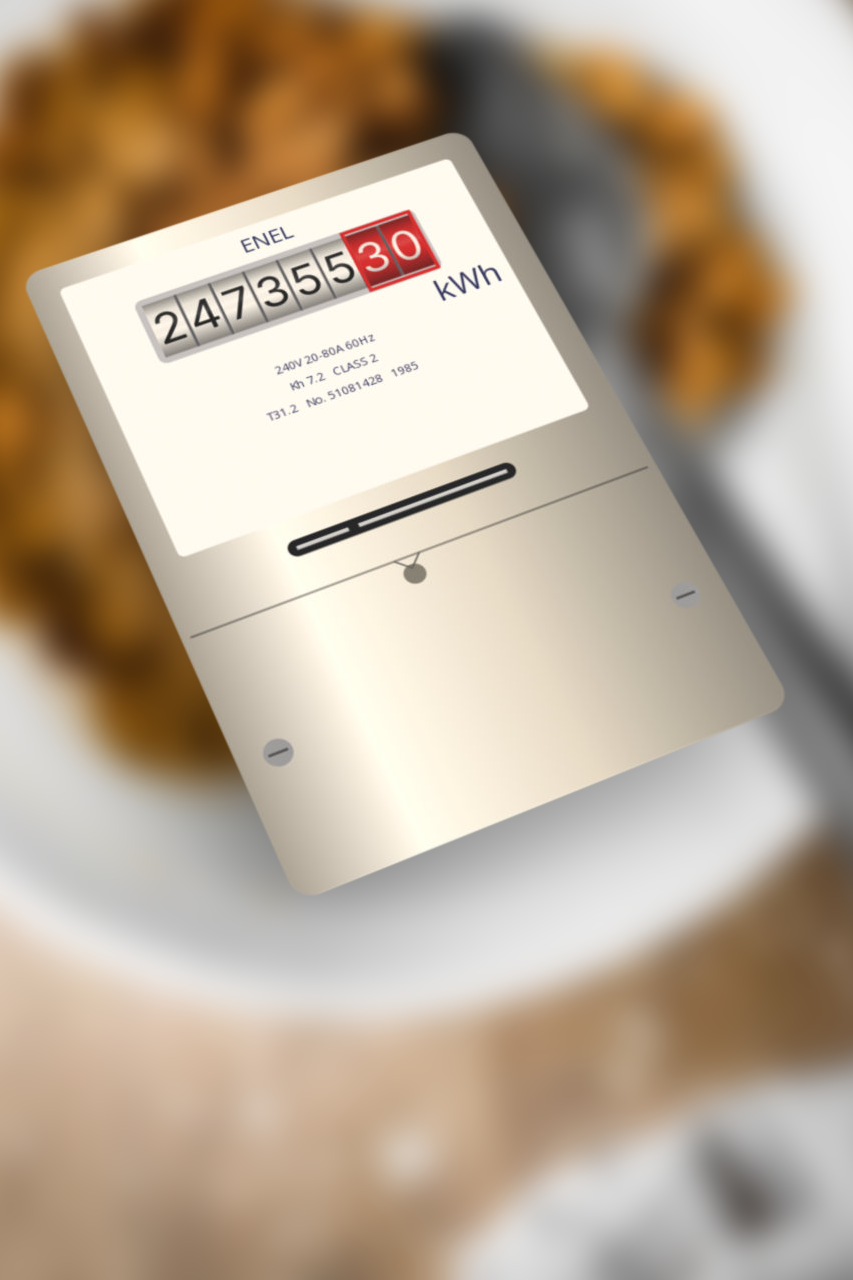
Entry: 247355.30 kWh
